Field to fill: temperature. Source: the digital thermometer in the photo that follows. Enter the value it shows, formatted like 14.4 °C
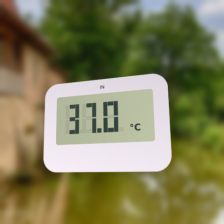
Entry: 37.0 °C
